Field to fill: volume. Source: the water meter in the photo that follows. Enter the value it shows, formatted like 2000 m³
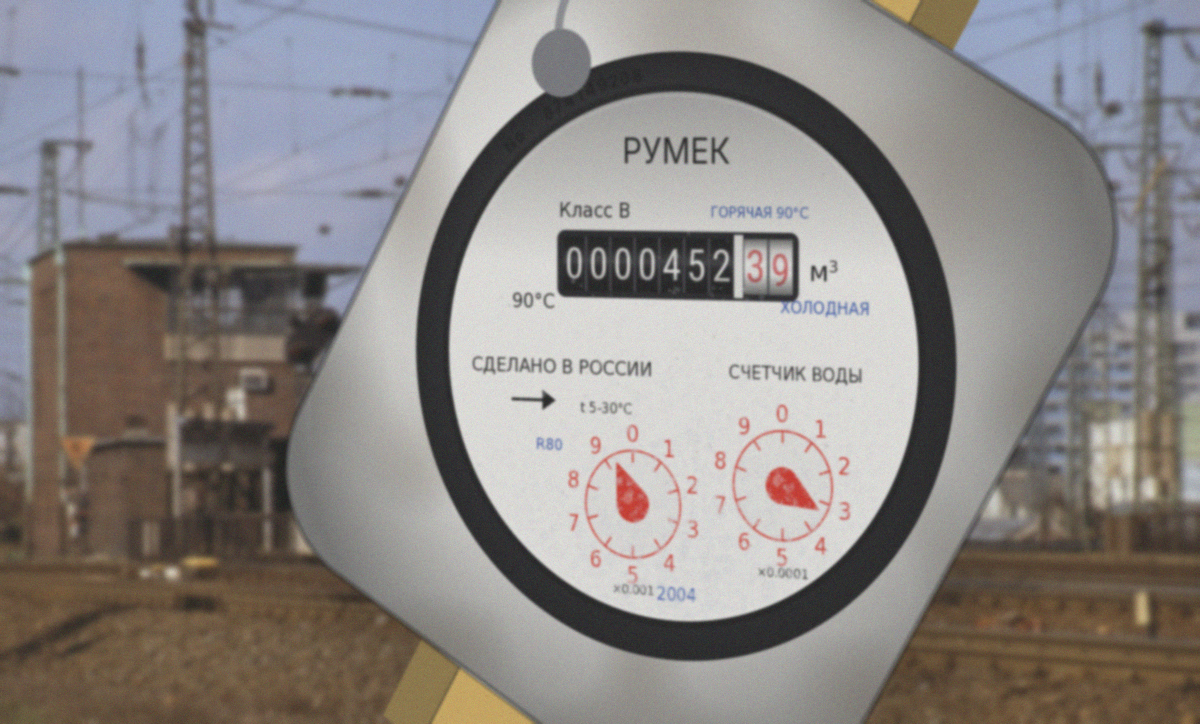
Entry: 452.3893 m³
